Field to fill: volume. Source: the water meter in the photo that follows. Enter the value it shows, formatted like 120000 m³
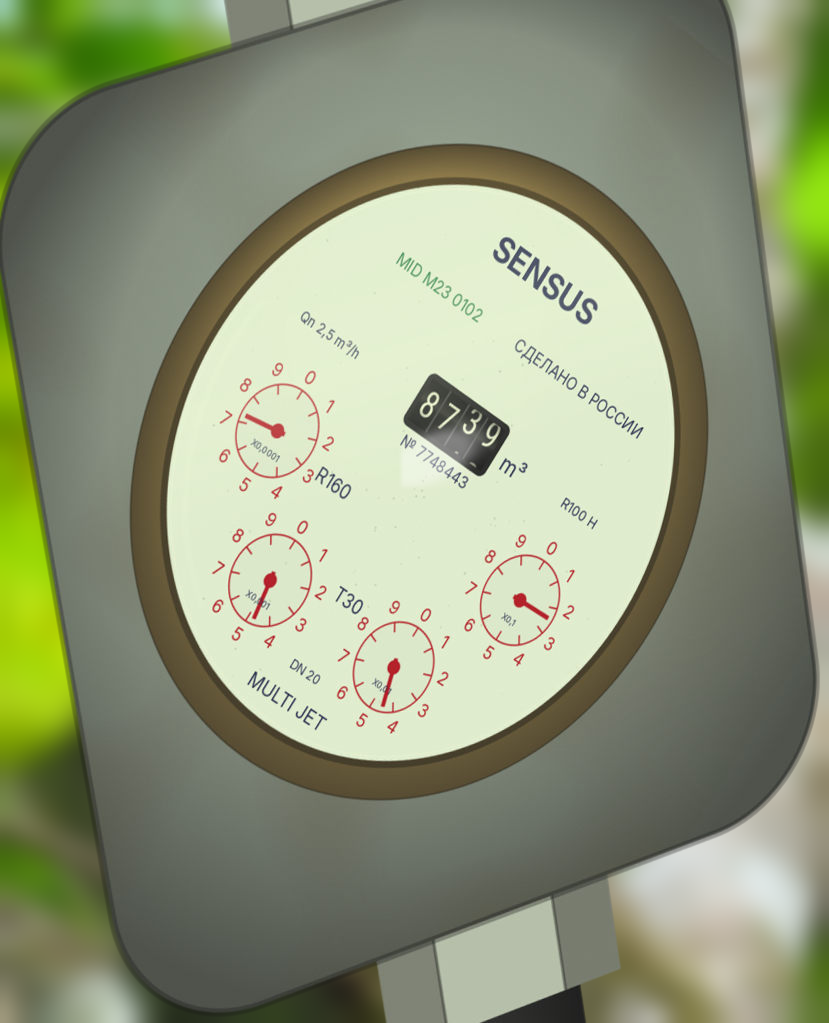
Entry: 8739.2447 m³
